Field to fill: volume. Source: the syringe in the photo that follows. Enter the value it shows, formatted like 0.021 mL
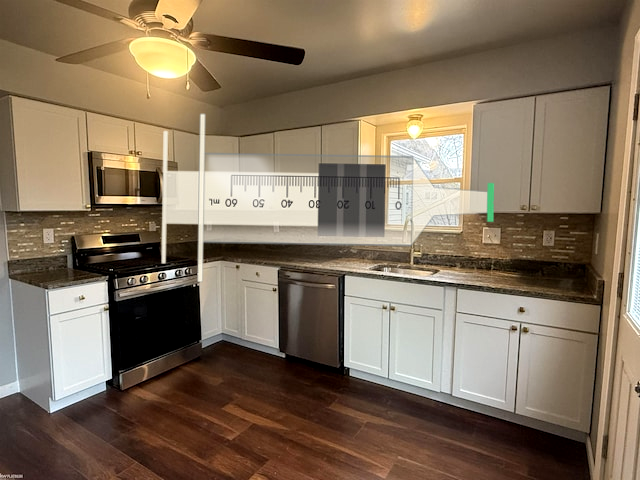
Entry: 5 mL
